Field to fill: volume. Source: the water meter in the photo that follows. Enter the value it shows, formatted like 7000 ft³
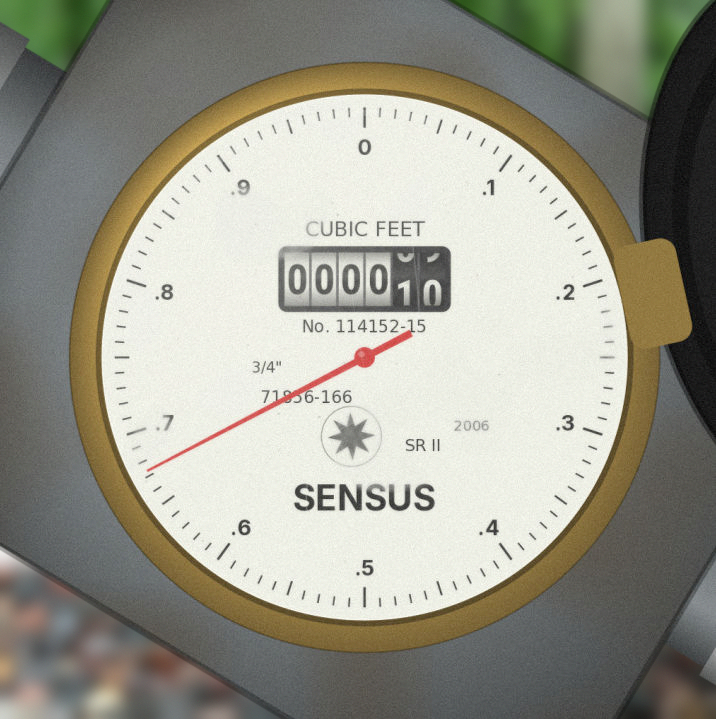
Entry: 9.67 ft³
